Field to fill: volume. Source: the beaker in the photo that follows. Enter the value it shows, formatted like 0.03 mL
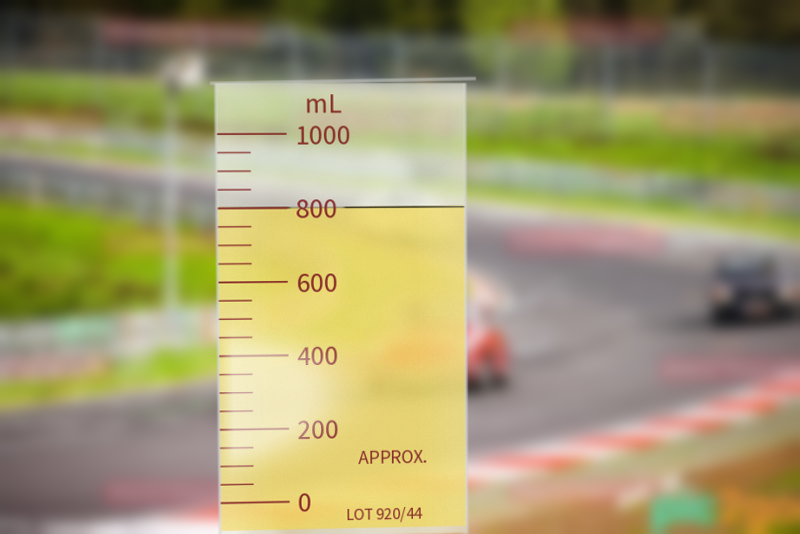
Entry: 800 mL
